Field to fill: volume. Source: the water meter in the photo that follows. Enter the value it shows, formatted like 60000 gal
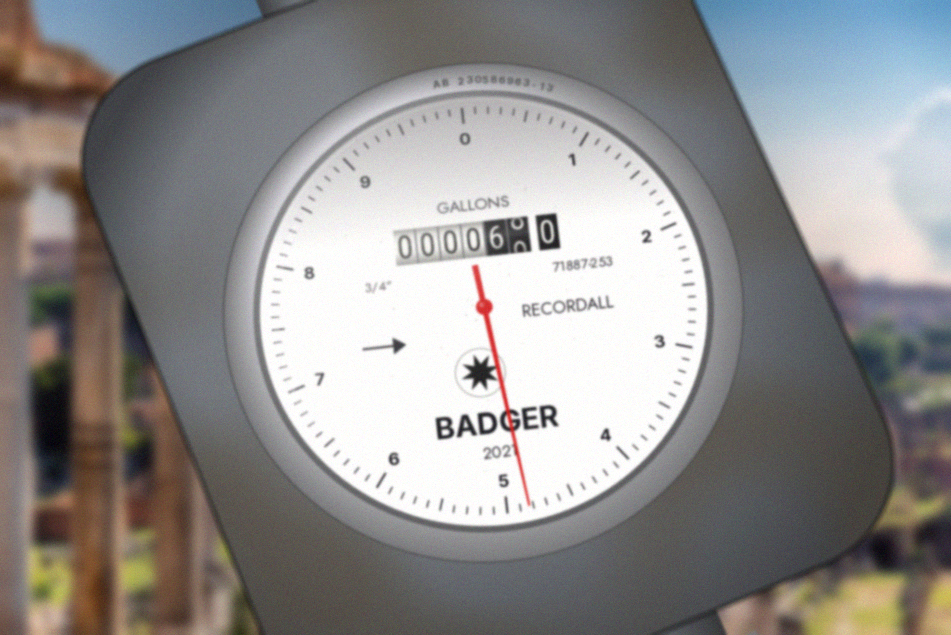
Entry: 684.8 gal
